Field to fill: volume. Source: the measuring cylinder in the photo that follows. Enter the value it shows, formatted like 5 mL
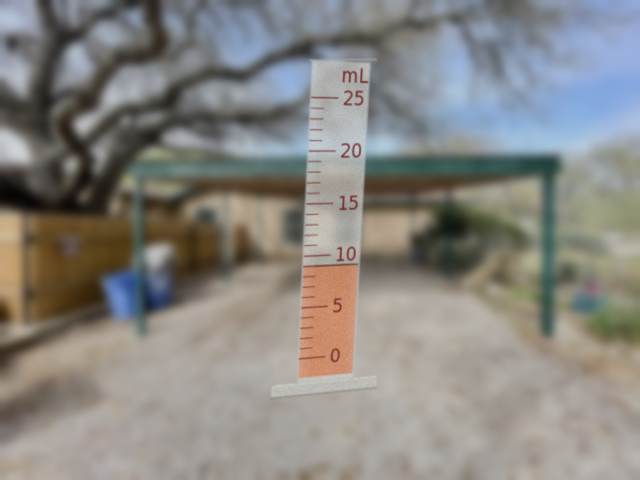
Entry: 9 mL
